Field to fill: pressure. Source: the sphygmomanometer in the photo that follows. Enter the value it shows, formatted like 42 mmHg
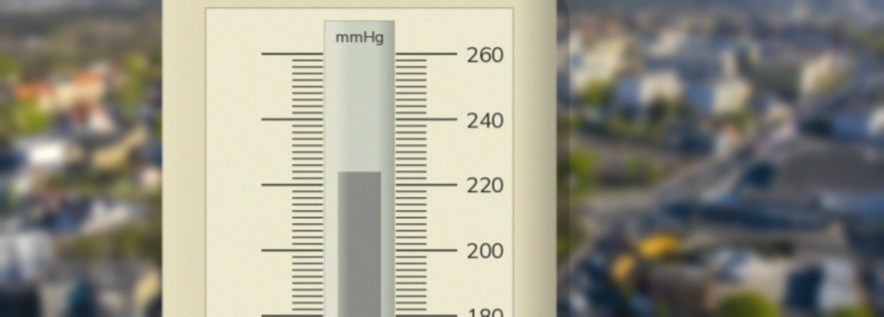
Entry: 224 mmHg
